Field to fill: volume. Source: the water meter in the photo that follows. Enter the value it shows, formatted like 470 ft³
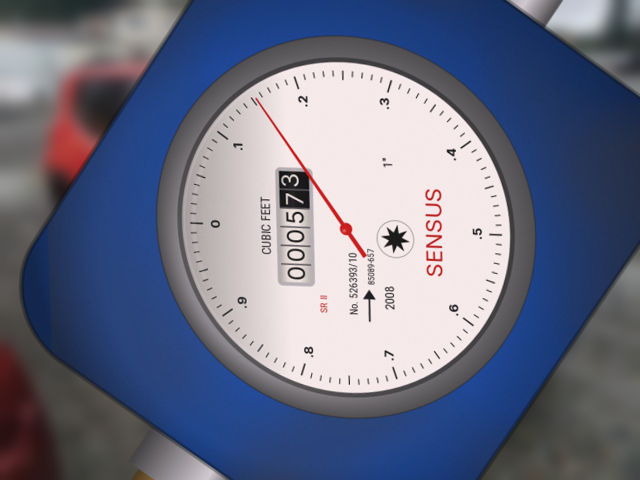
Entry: 573.15 ft³
